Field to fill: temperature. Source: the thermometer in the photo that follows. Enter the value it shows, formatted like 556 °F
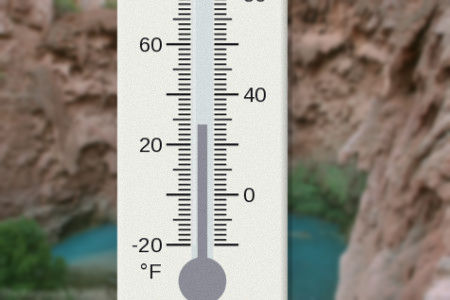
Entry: 28 °F
